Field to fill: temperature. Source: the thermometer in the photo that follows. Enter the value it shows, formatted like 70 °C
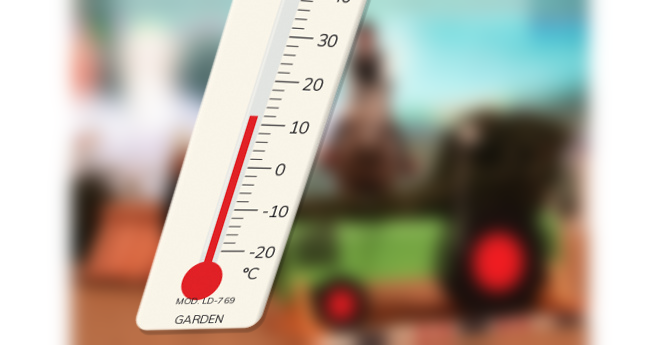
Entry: 12 °C
